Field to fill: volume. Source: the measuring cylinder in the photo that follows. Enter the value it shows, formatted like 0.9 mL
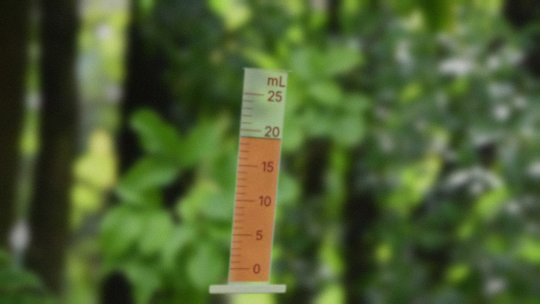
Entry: 19 mL
